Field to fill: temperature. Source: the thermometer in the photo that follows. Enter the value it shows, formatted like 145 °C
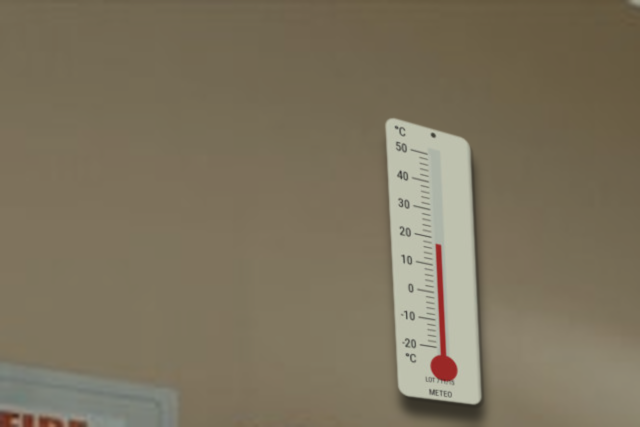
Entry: 18 °C
